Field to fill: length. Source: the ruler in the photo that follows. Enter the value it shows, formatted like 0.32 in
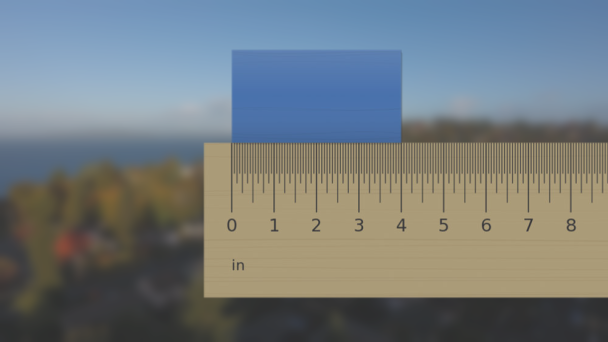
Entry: 4 in
